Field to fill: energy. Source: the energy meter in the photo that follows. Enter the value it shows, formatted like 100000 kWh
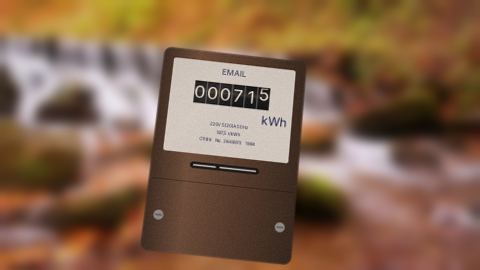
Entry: 715 kWh
